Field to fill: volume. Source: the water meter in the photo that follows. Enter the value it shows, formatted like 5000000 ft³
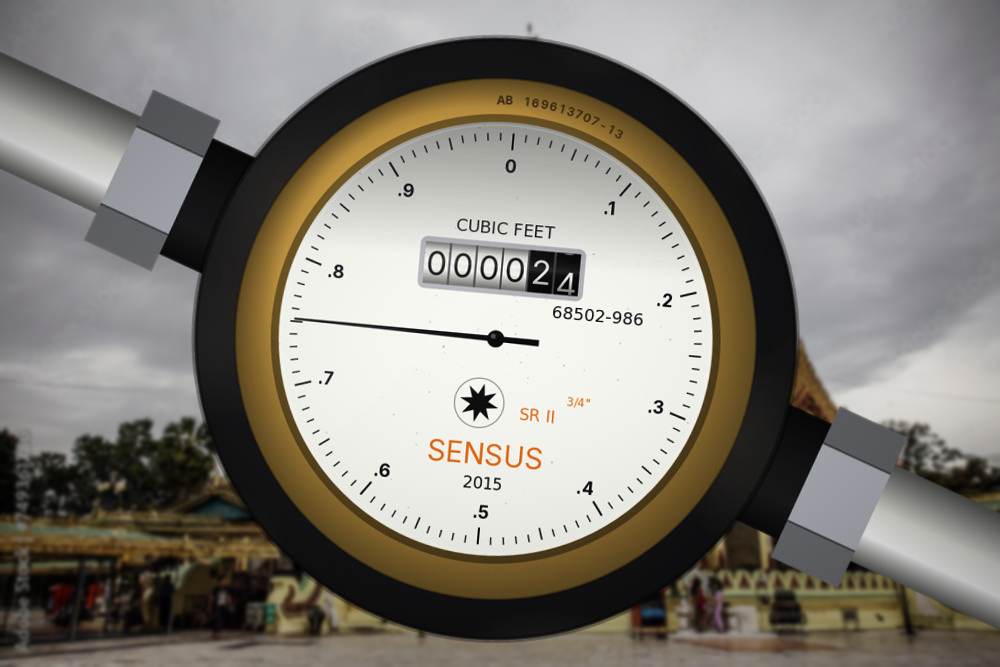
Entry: 23.75 ft³
